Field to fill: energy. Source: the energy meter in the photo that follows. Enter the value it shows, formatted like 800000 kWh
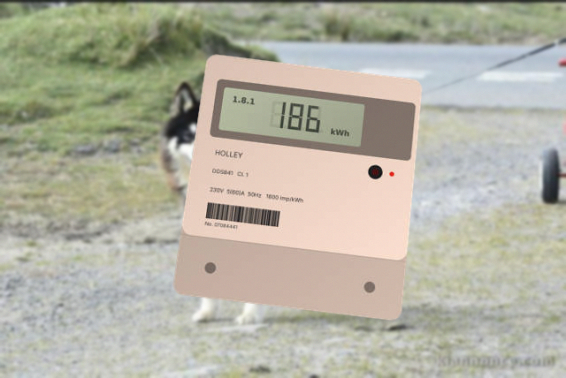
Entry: 186 kWh
